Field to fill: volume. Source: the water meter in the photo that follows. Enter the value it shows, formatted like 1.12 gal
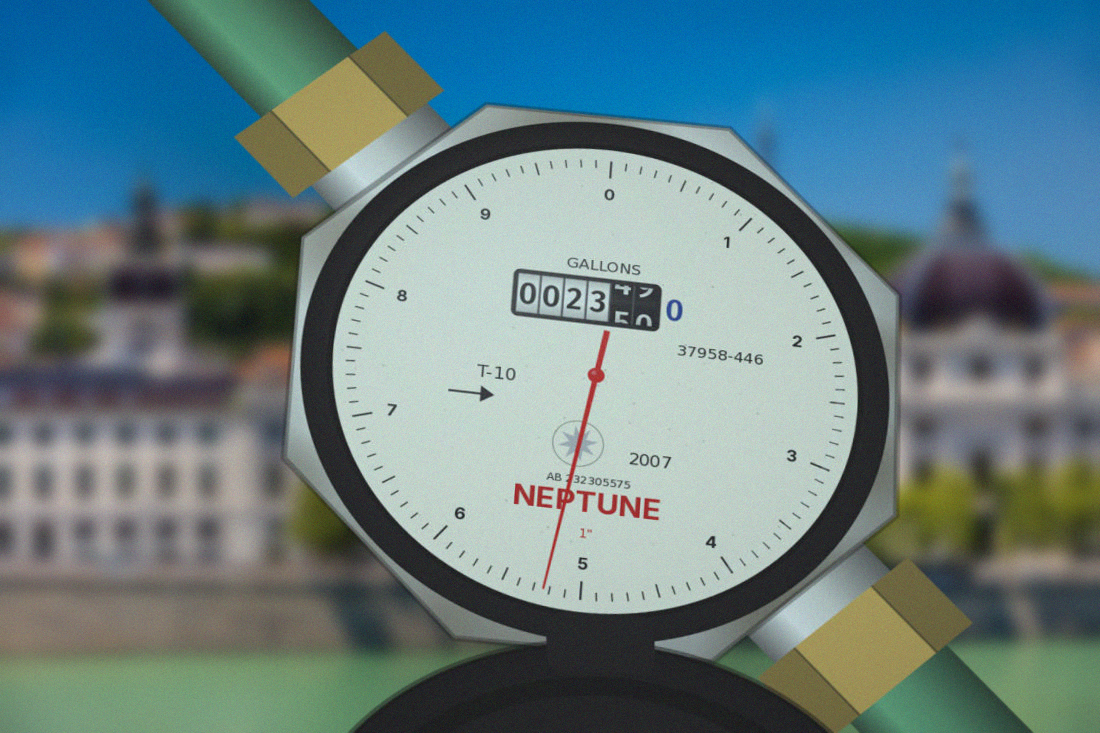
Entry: 23495.2 gal
